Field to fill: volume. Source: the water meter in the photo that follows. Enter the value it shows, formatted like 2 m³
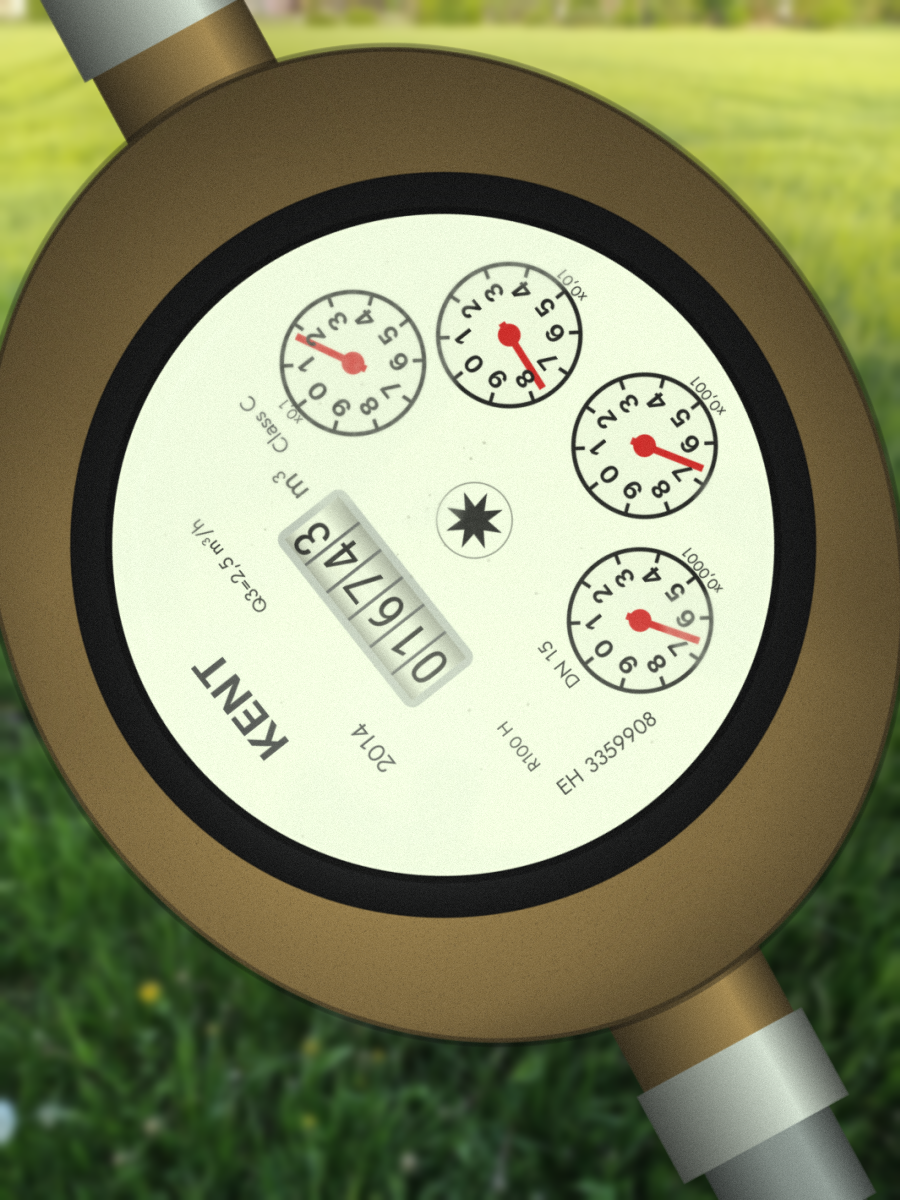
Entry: 16743.1766 m³
